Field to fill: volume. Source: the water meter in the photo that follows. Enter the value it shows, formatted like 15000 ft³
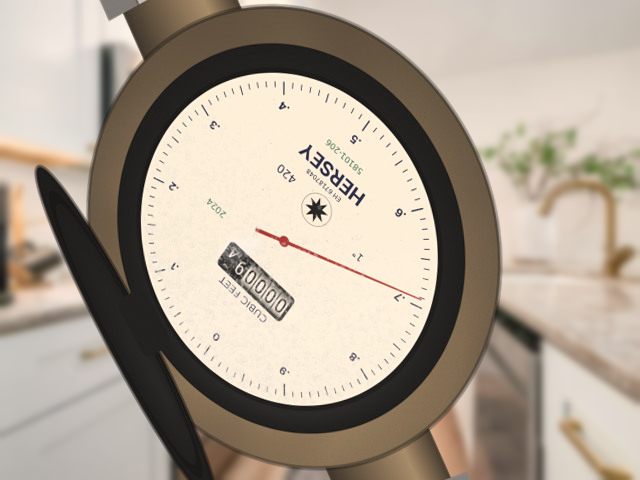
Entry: 93.69 ft³
